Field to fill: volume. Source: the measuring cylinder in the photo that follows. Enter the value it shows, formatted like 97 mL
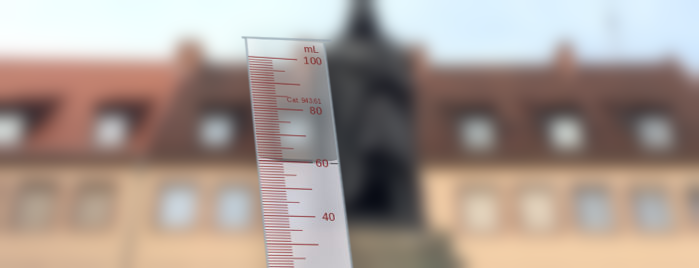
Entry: 60 mL
